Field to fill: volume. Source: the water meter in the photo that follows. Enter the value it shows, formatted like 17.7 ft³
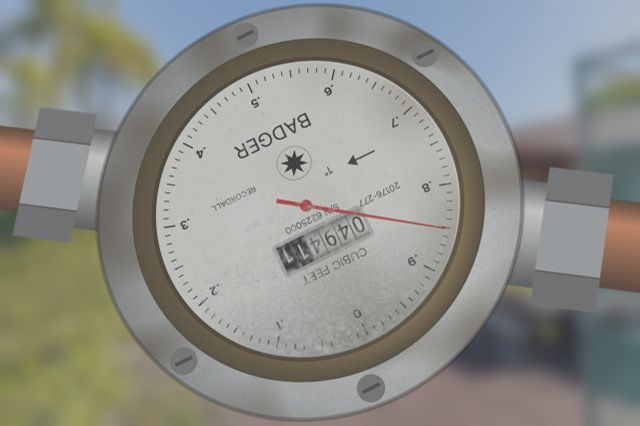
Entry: 49410.85 ft³
